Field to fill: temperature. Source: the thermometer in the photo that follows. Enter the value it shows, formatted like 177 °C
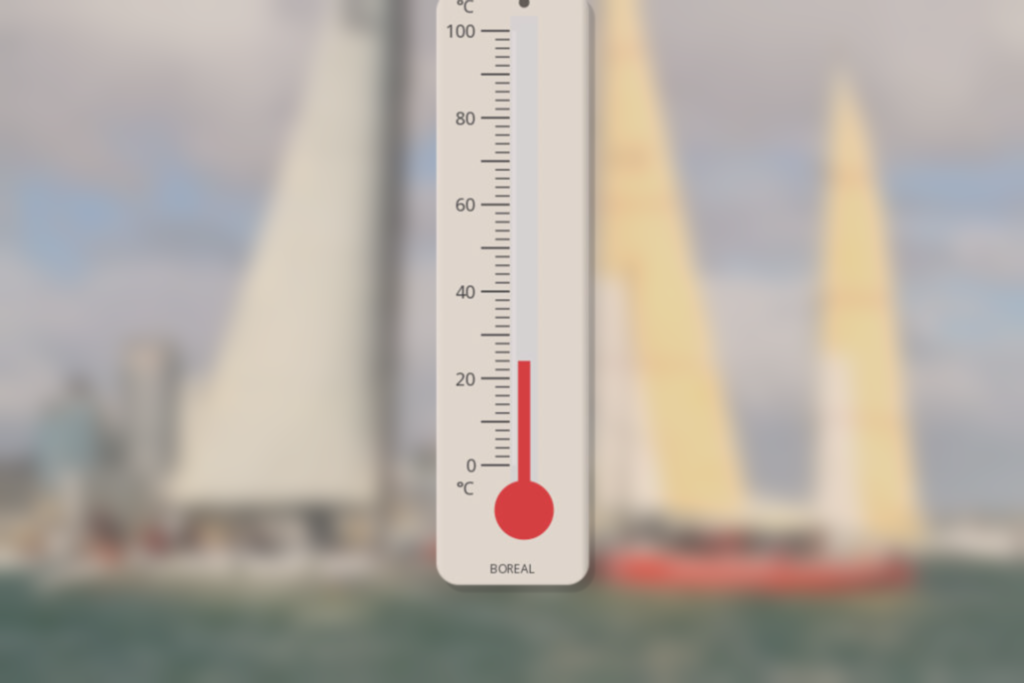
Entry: 24 °C
